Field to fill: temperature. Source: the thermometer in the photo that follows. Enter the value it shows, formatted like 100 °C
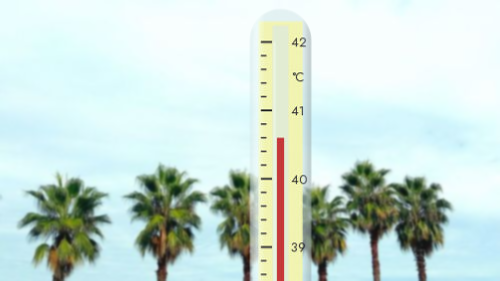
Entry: 40.6 °C
